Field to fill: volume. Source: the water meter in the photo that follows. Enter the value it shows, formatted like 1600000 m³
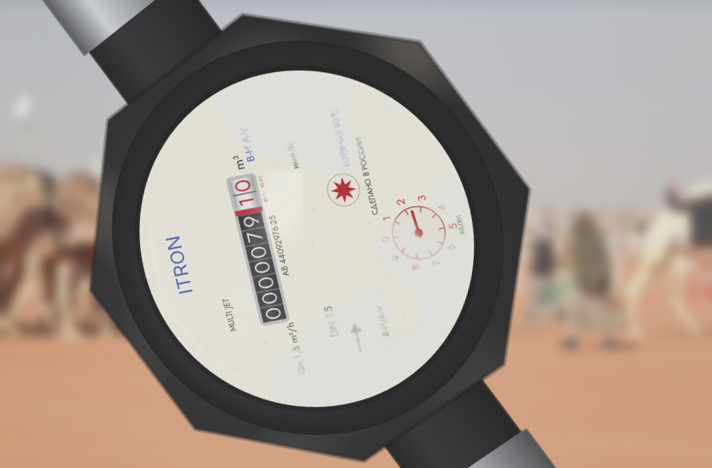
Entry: 79.102 m³
